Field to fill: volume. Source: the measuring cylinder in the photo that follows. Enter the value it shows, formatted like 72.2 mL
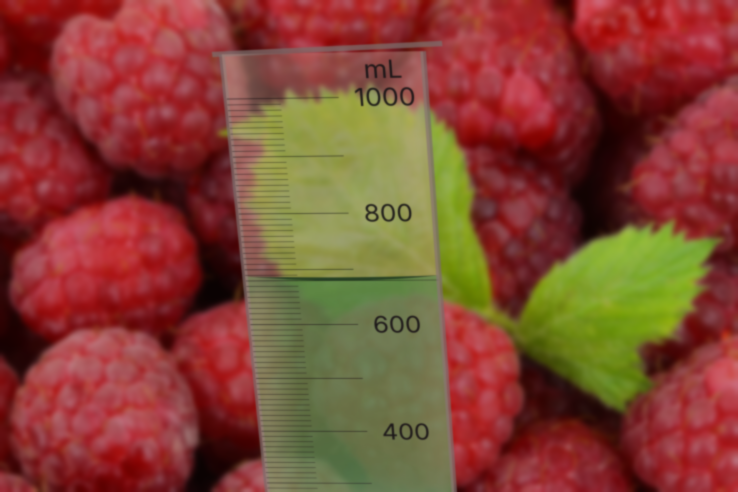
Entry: 680 mL
